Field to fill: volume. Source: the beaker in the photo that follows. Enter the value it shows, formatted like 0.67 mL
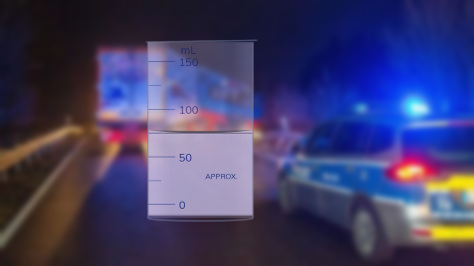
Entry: 75 mL
